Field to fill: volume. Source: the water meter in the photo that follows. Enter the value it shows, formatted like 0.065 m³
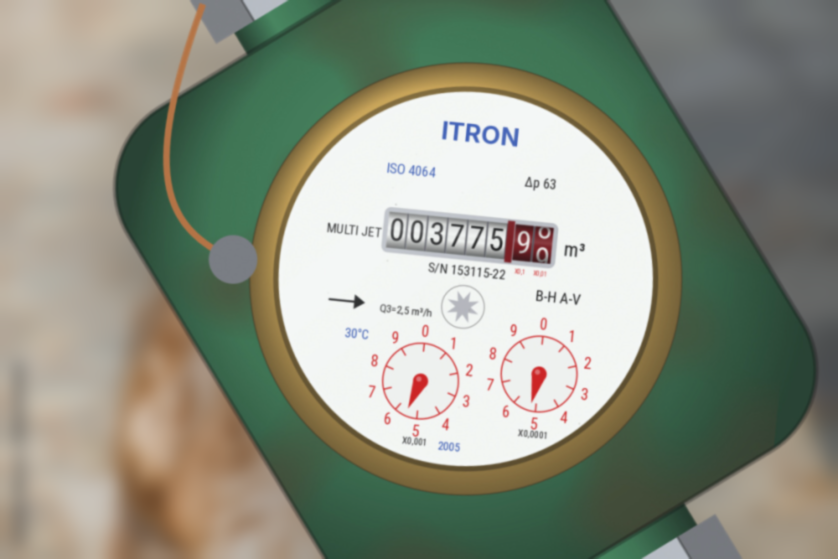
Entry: 3775.9855 m³
